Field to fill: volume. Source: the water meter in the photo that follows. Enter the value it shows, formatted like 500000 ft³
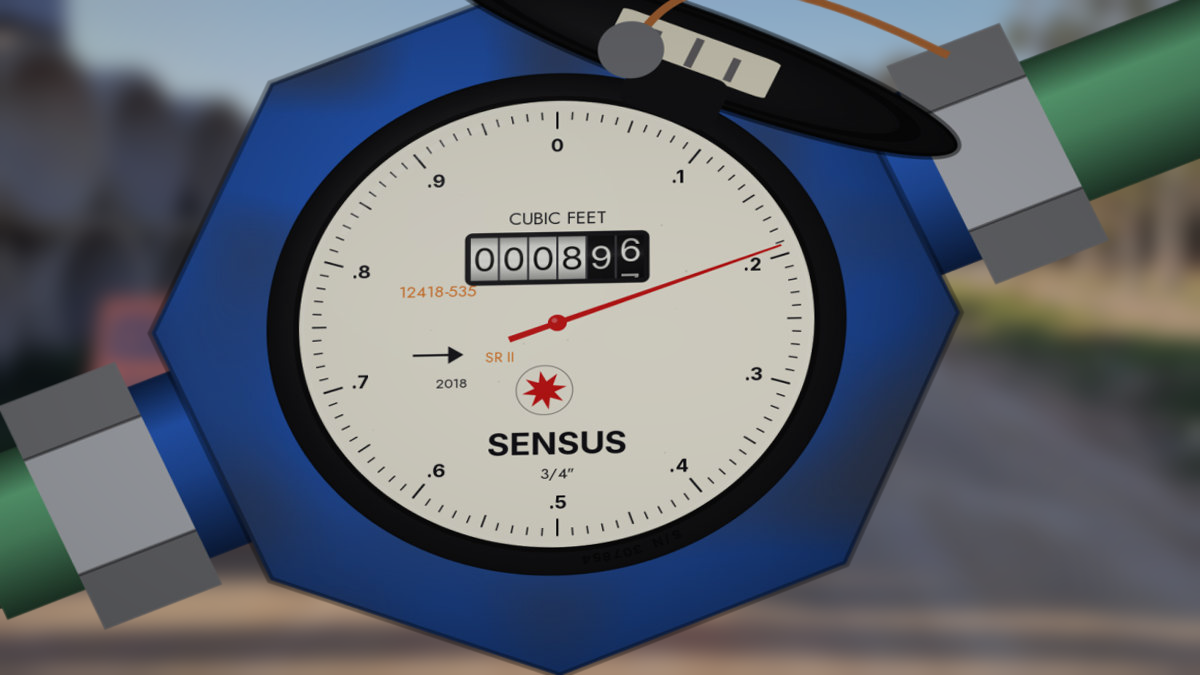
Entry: 896.19 ft³
